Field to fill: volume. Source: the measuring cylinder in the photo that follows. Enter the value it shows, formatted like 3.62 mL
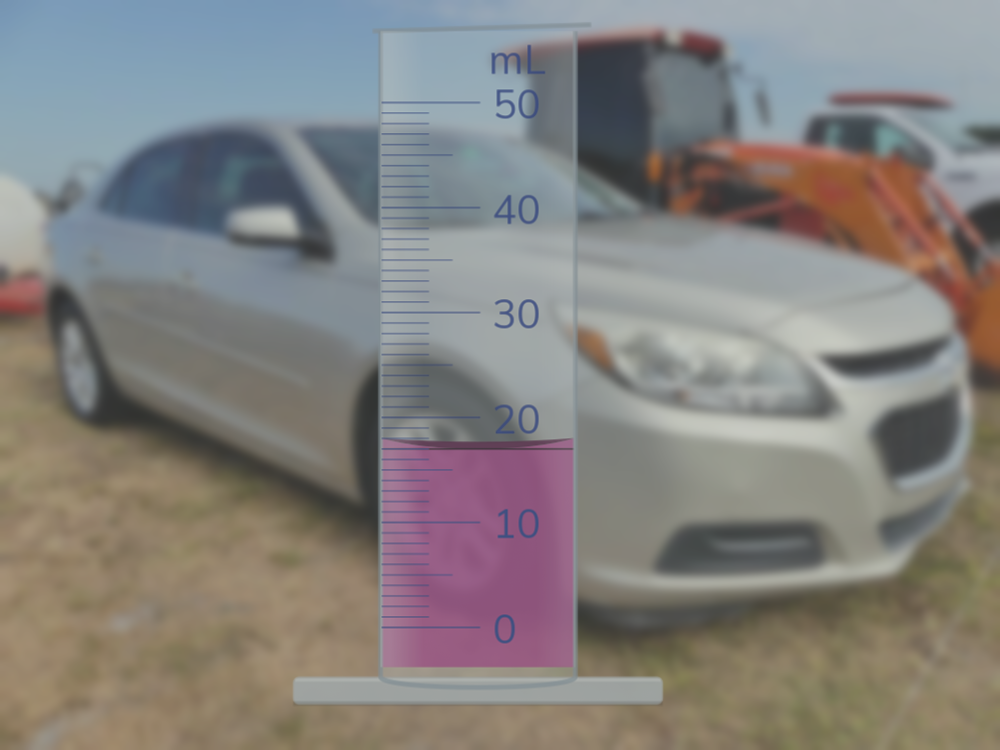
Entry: 17 mL
